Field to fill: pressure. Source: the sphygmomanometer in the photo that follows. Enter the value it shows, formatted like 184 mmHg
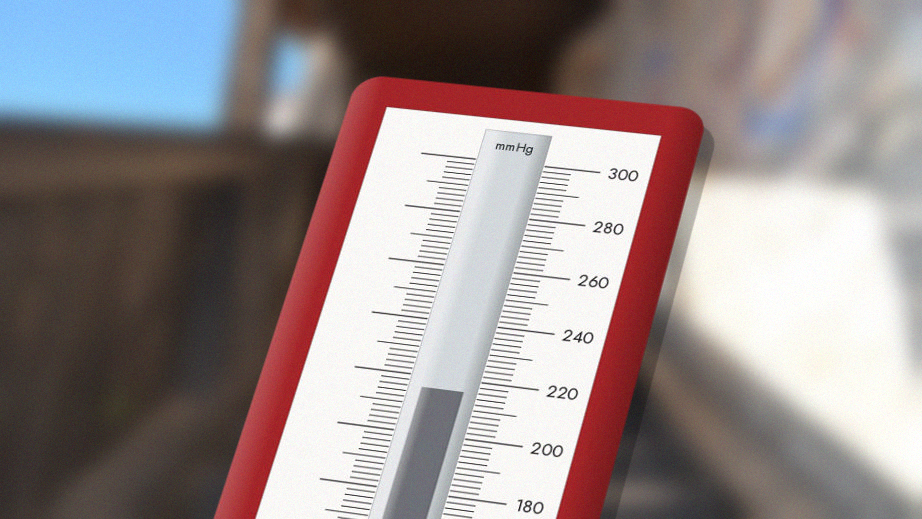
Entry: 216 mmHg
